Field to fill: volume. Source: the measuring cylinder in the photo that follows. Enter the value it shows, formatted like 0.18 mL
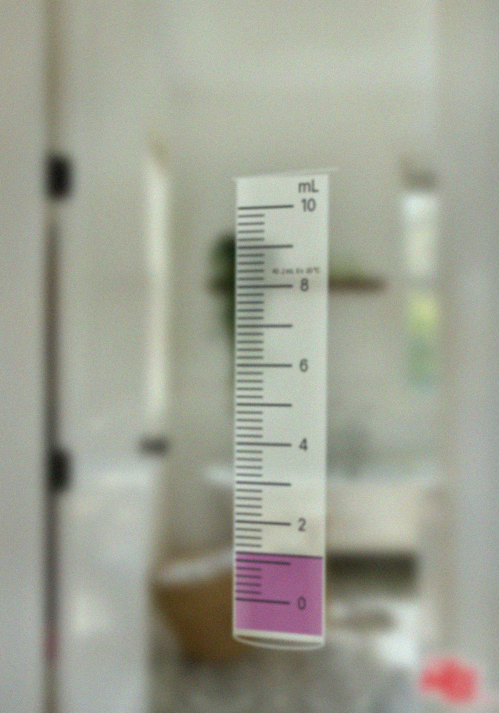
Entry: 1.2 mL
